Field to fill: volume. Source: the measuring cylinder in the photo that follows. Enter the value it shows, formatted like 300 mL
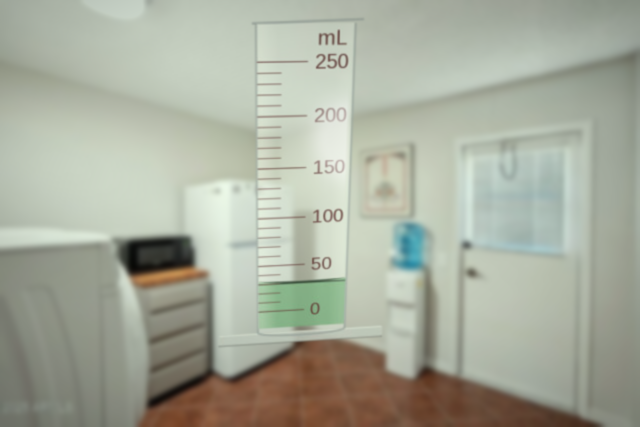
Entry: 30 mL
